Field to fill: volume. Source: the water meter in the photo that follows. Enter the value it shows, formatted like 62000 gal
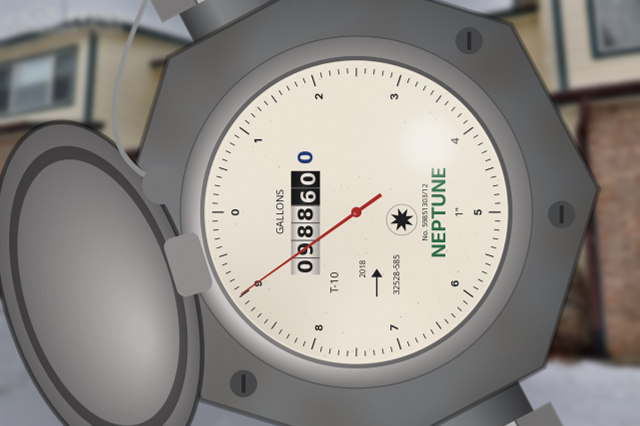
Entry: 988599.0 gal
